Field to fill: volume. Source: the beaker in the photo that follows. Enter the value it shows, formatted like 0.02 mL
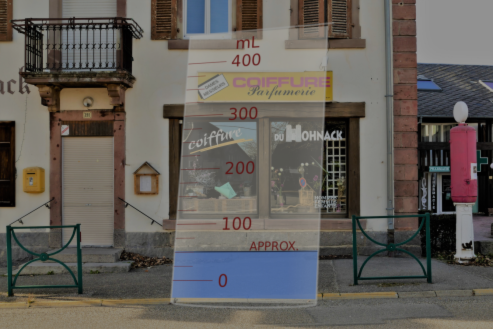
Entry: 50 mL
